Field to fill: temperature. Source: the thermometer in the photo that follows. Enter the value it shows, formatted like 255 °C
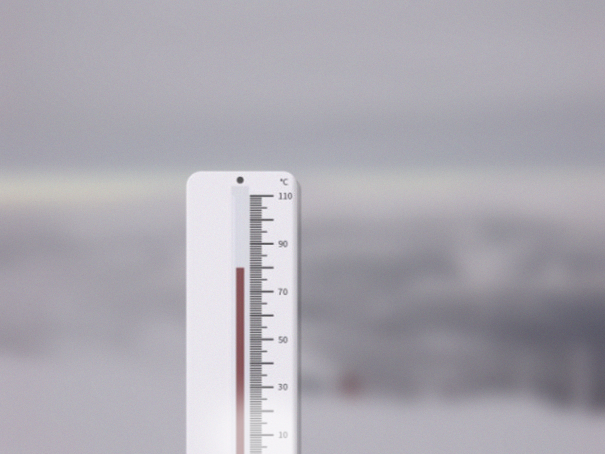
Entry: 80 °C
